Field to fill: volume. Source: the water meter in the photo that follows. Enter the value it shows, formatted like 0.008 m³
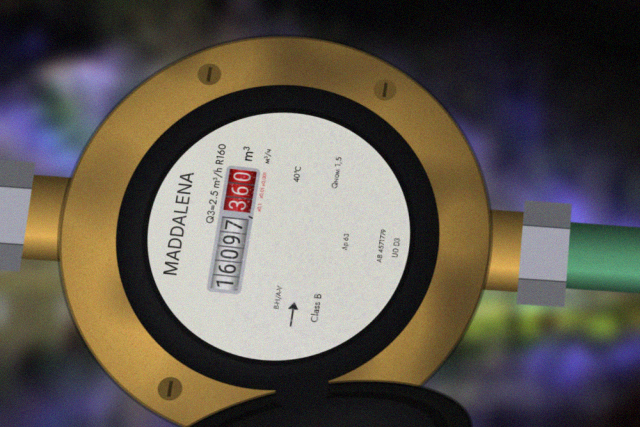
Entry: 16097.360 m³
